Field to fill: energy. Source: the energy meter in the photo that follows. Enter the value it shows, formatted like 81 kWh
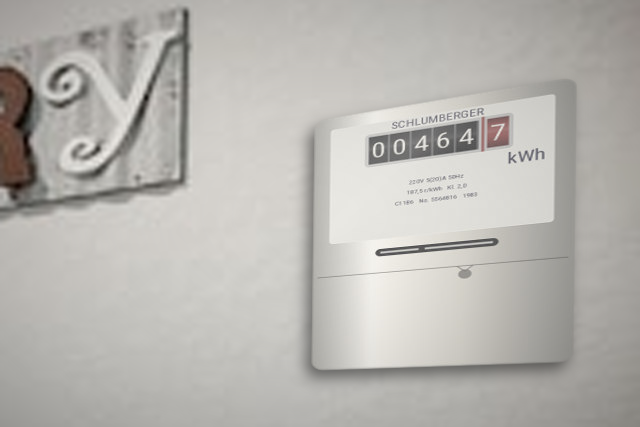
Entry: 464.7 kWh
